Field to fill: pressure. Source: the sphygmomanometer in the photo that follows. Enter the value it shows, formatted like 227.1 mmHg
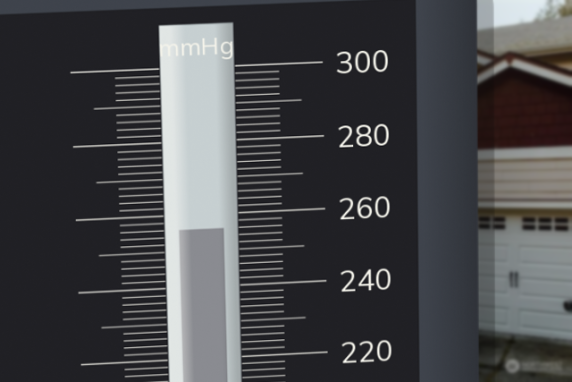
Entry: 256 mmHg
